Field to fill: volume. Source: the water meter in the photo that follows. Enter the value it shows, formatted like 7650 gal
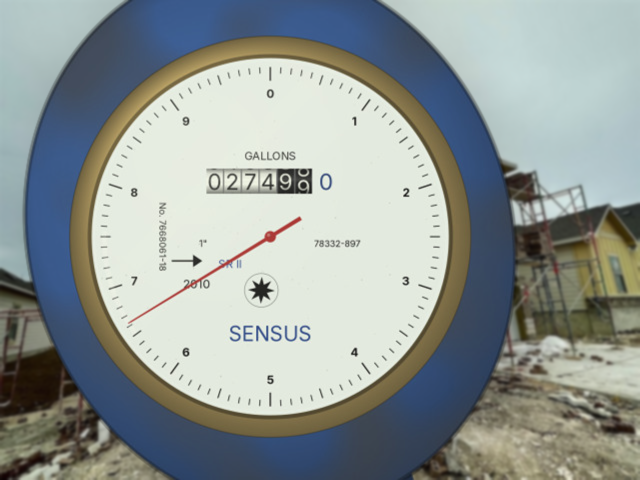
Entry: 274986.6 gal
